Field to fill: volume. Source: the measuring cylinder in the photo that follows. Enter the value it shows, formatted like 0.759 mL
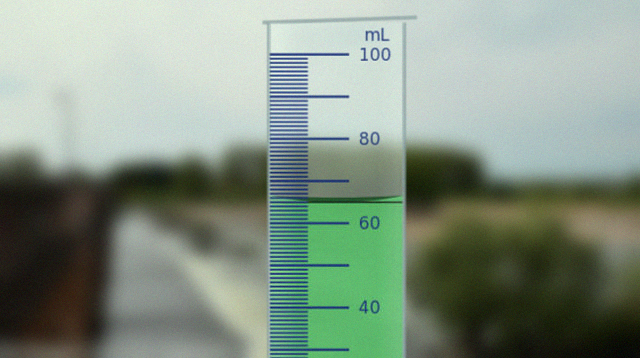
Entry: 65 mL
